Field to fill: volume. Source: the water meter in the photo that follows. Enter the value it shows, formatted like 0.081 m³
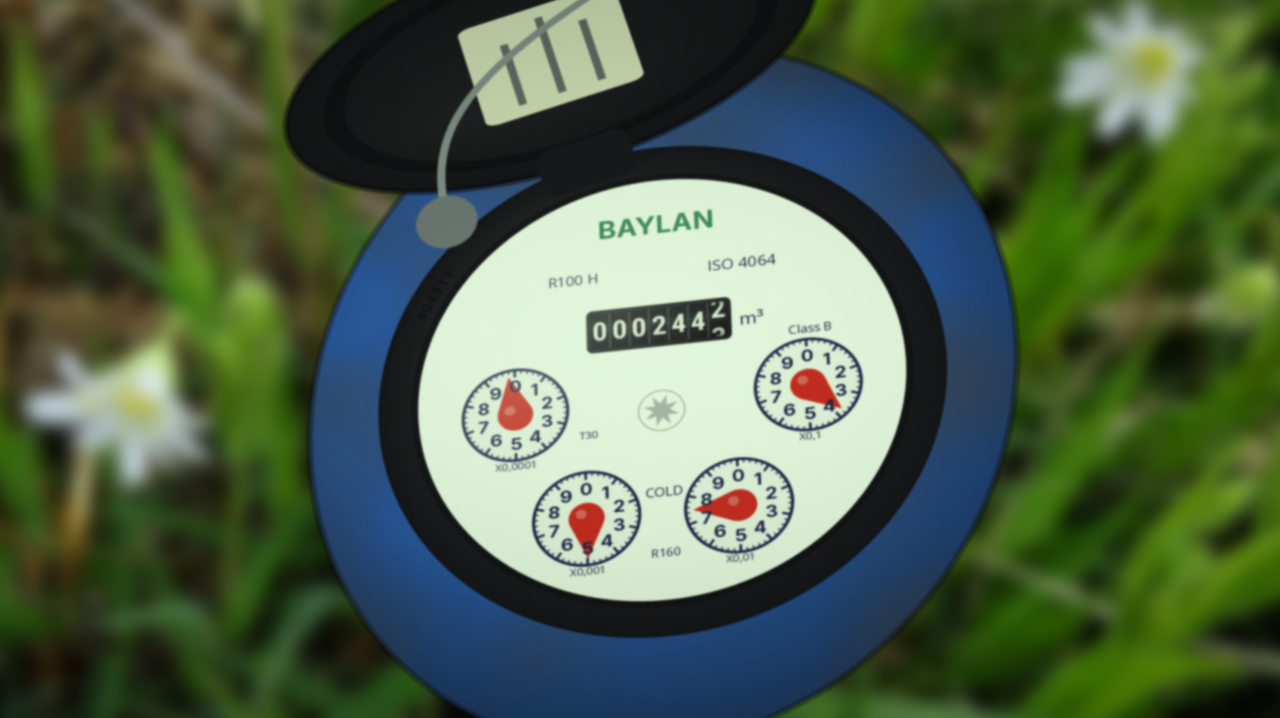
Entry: 2442.3749 m³
